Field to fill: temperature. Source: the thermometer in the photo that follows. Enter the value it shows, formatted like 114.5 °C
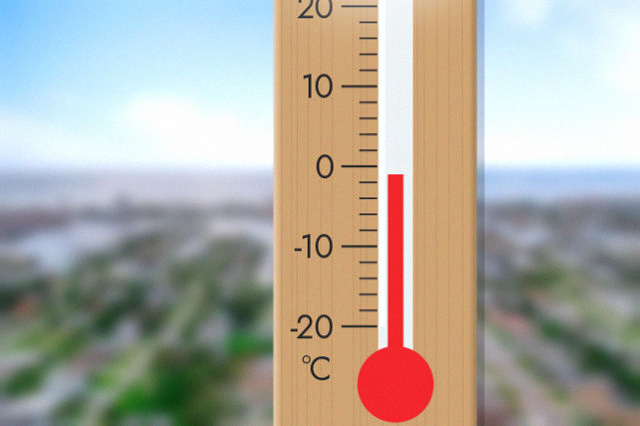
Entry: -1 °C
